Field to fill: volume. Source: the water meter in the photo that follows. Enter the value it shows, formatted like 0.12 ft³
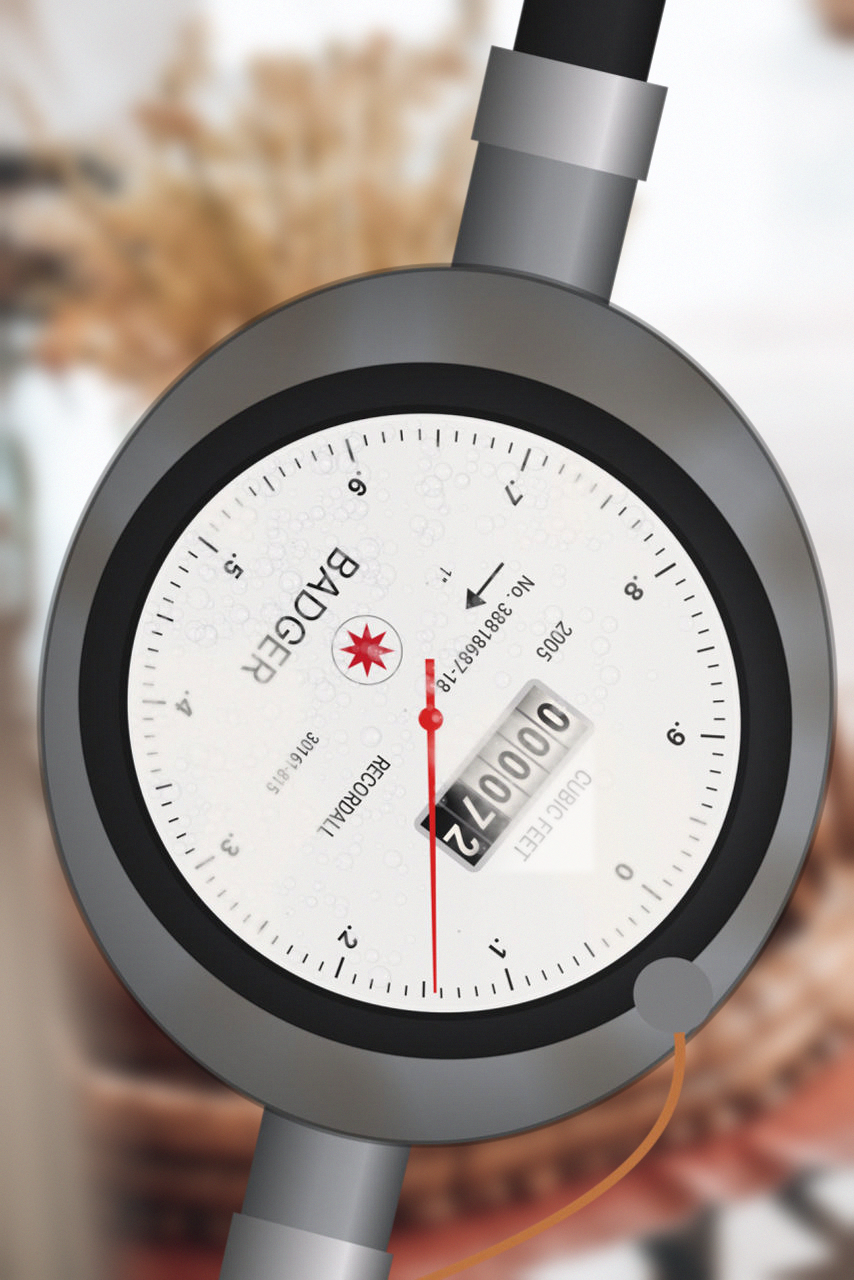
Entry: 72.14 ft³
